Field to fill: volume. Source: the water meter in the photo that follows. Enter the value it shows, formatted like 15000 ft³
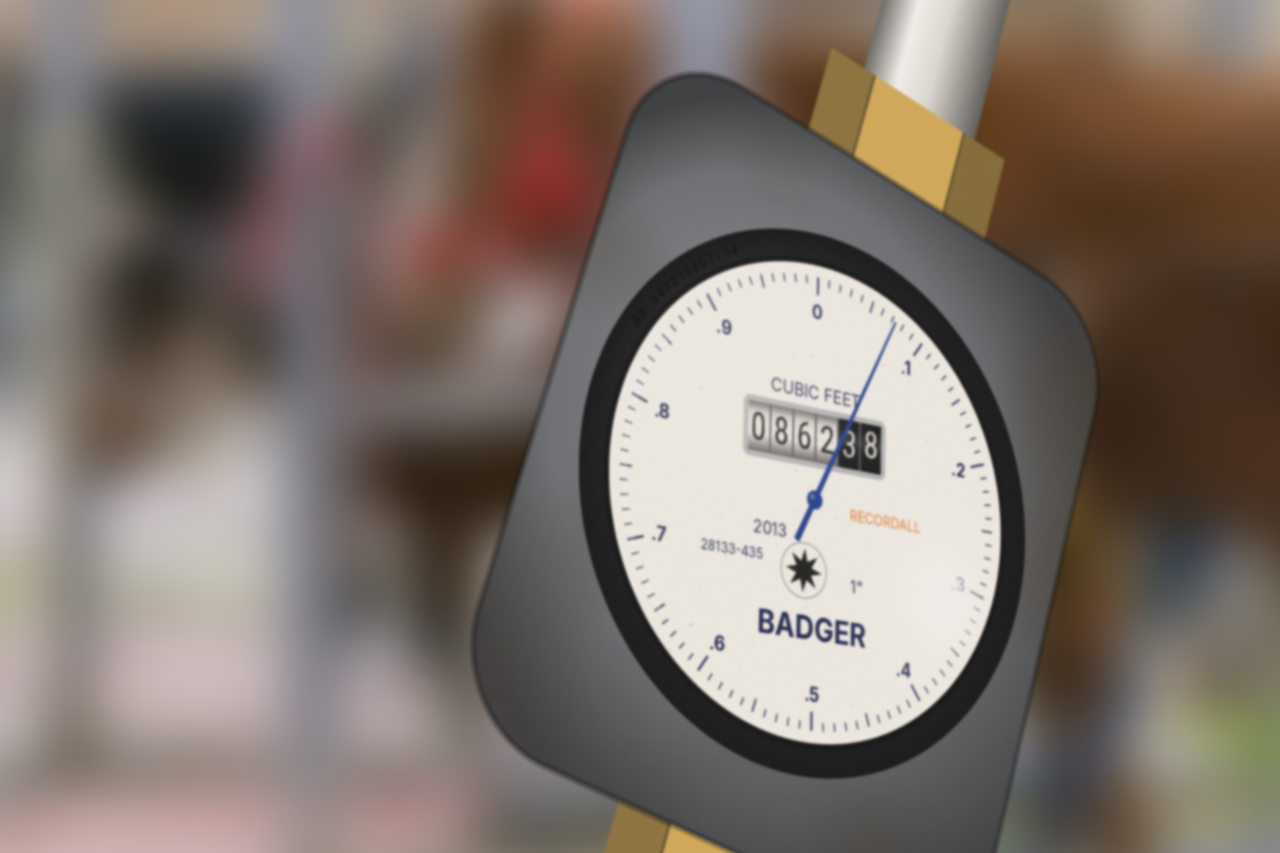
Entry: 86238.07 ft³
